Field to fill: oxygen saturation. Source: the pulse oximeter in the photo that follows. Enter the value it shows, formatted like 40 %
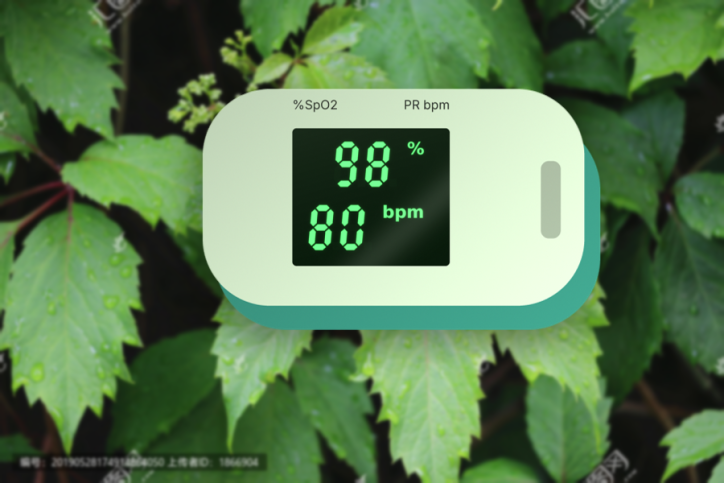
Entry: 98 %
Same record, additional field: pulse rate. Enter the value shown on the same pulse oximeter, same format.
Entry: 80 bpm
